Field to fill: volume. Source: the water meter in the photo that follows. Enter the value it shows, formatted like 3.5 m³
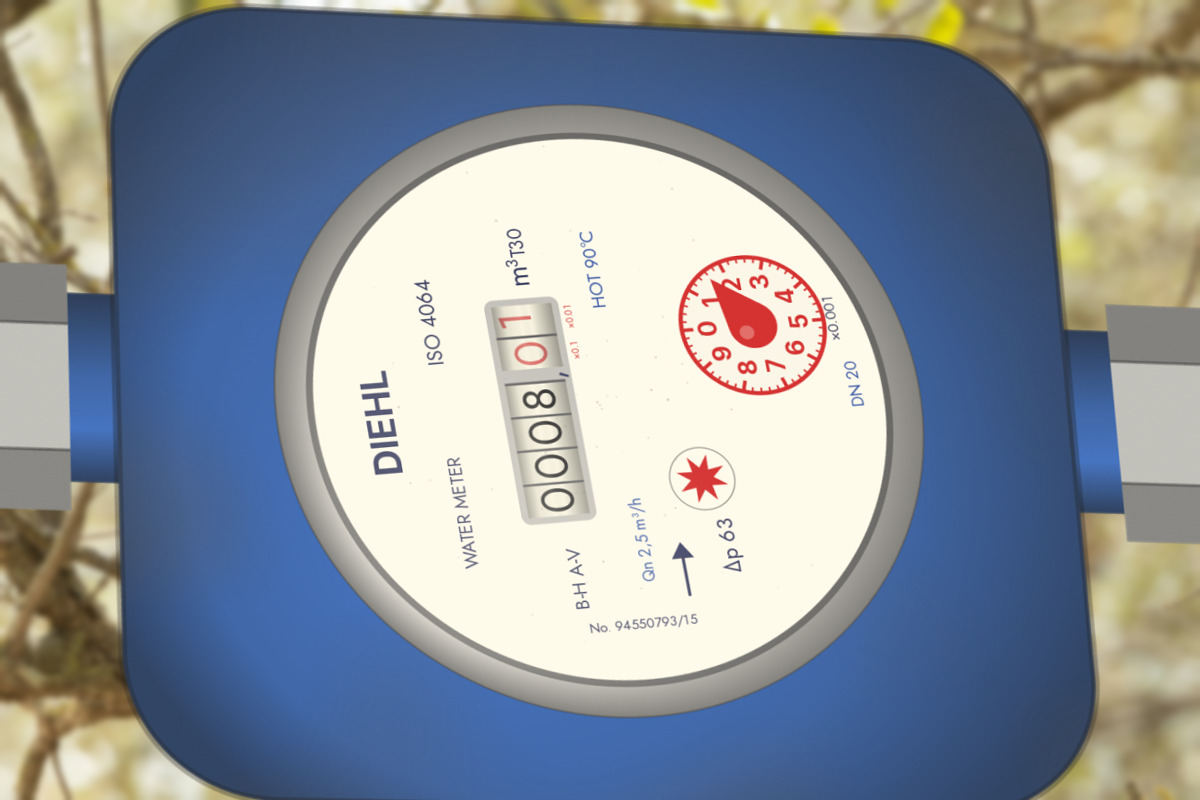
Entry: 8.011 m³
